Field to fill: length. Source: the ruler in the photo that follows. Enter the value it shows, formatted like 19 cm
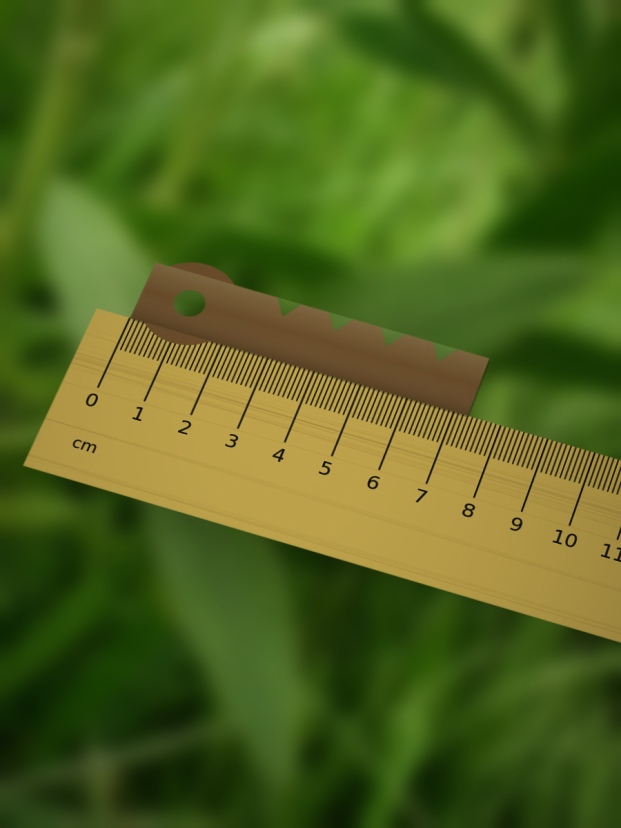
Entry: 7.3 cm
